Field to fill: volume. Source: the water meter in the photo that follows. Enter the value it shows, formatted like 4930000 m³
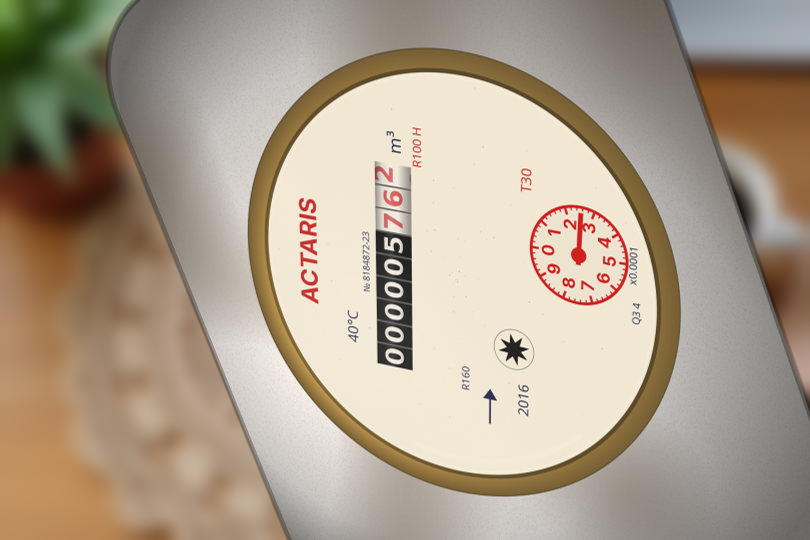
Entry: 5.7622 m³
